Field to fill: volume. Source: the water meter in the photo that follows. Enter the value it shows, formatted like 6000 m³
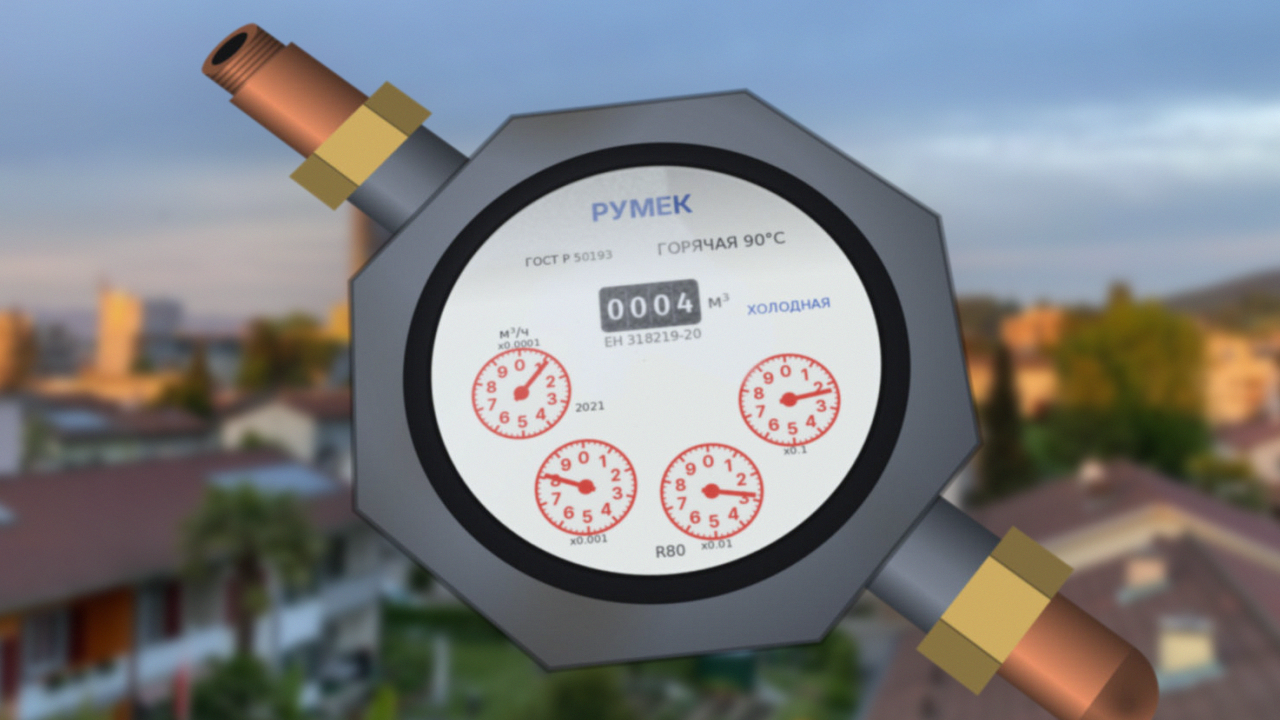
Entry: 4.2281 m³
